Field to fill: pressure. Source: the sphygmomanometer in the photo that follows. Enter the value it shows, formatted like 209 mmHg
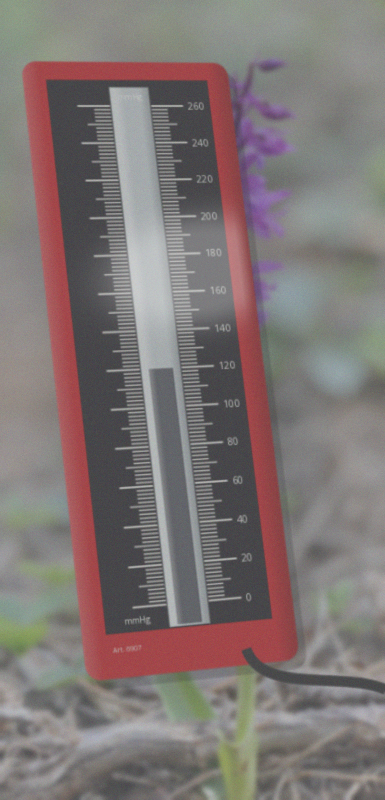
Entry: 120 mmHg
